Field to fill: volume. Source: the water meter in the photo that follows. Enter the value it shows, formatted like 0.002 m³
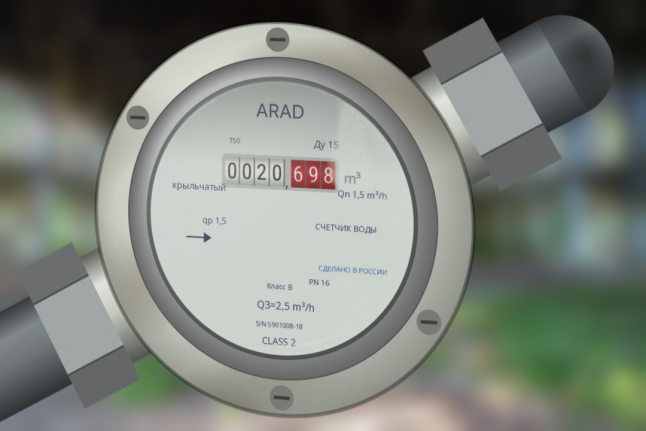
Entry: 20.698 m³
